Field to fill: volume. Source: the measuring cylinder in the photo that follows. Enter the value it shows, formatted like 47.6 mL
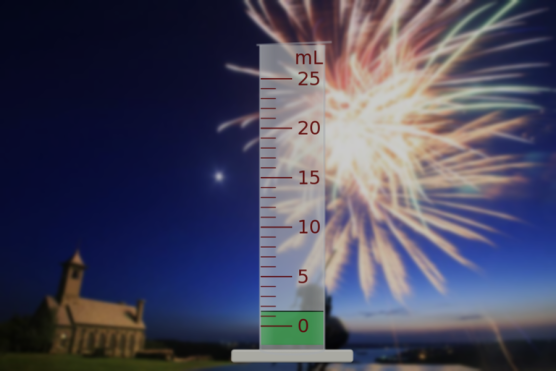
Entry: 1.5 mL
